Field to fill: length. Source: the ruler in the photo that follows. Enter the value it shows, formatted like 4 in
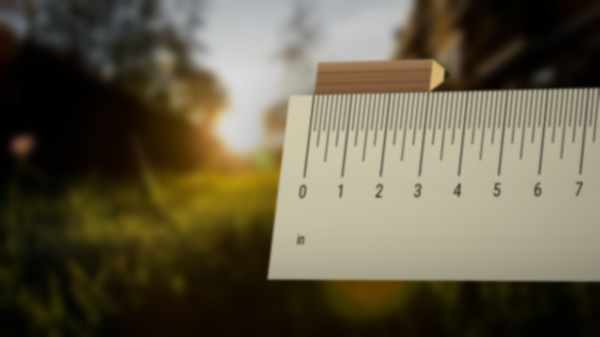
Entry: 3.5 in
